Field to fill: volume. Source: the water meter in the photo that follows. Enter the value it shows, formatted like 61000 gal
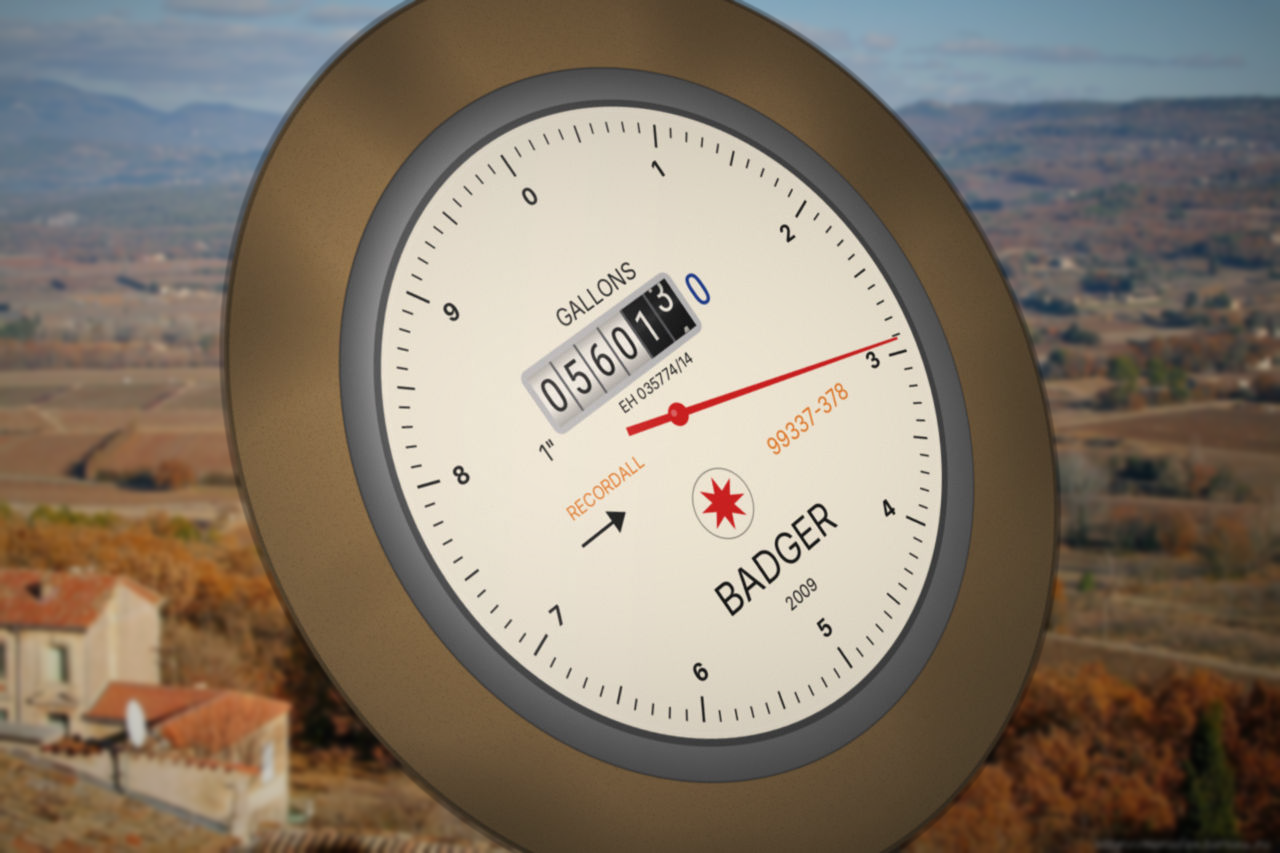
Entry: 560132.9 gal
